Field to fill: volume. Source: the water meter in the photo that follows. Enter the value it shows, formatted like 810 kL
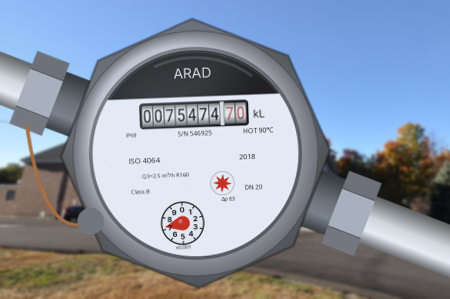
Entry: 75474.707 kL
